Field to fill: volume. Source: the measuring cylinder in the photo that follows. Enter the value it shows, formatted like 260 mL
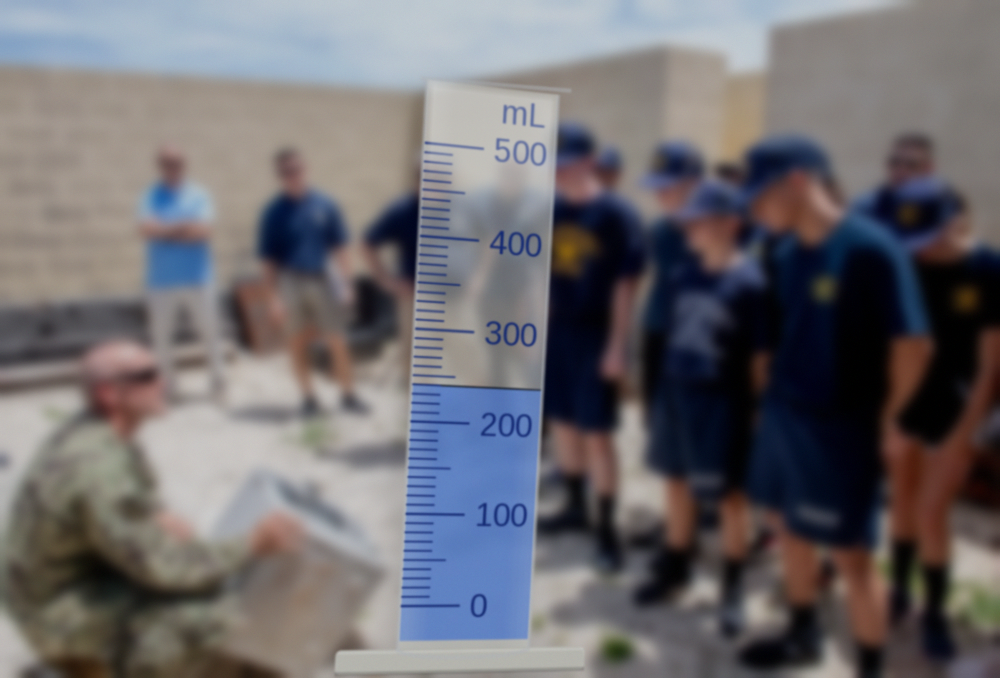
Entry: 240 mL
